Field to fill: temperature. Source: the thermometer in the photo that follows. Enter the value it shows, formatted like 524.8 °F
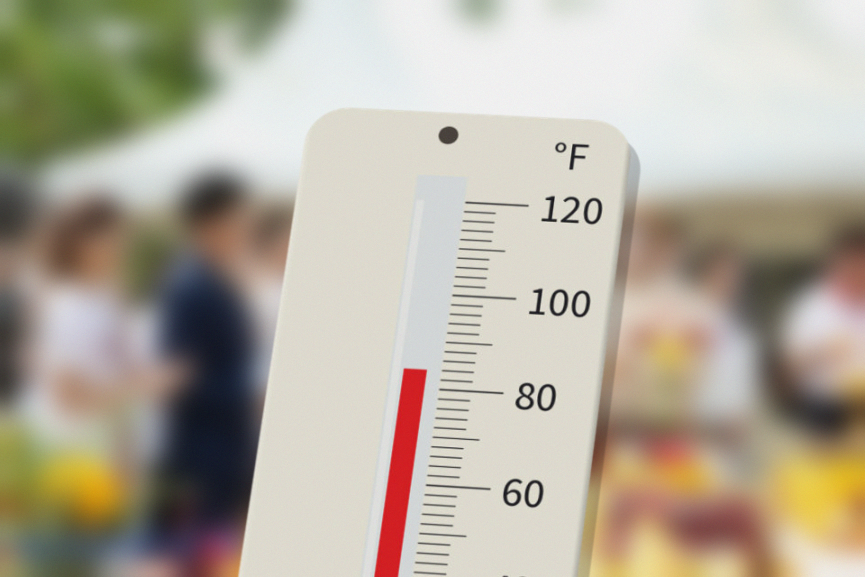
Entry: 84 °F
